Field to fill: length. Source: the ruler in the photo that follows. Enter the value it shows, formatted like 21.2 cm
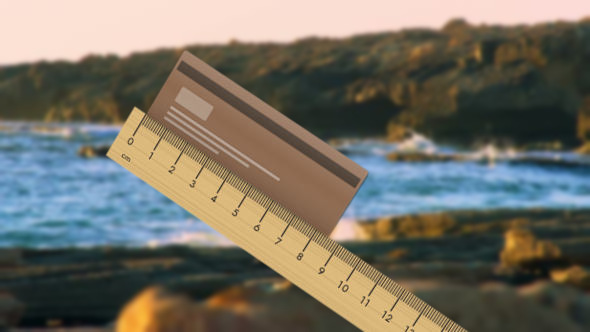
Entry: 8.5 cm
